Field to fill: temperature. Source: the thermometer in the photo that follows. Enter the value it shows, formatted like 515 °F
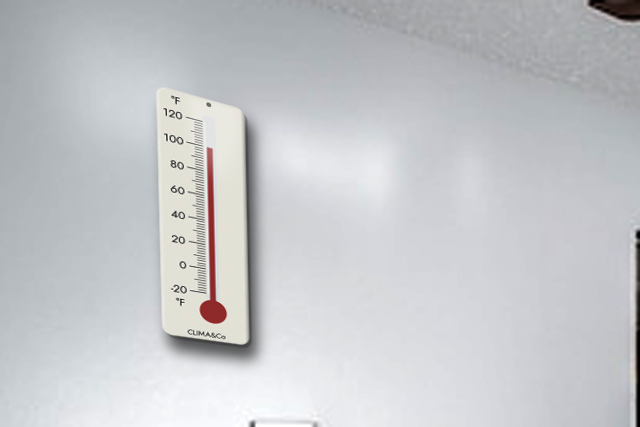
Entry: 100 °F
